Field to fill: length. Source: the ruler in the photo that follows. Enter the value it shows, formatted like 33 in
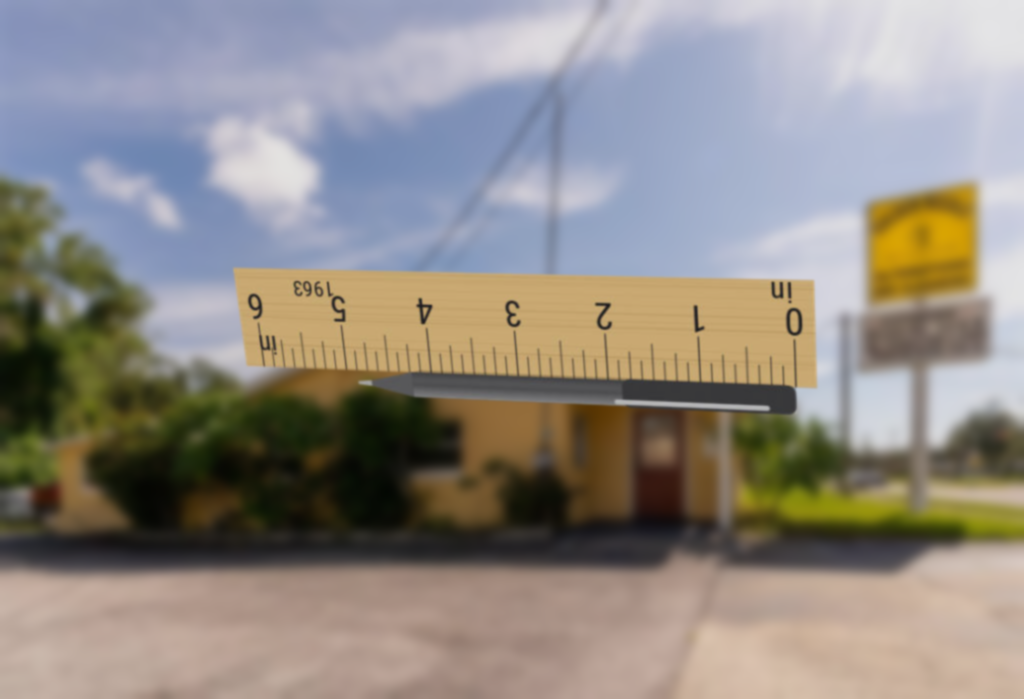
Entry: 4.875 in
